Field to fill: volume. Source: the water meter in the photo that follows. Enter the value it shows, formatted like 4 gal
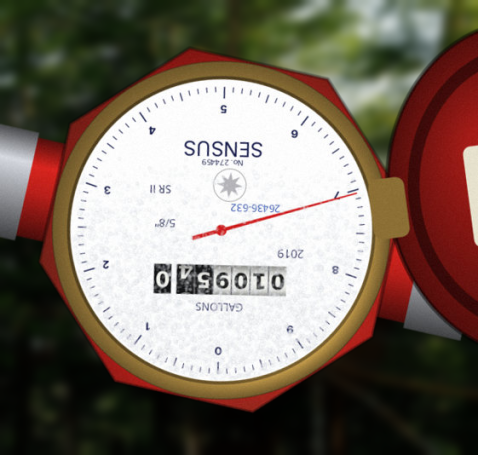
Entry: 109537.0 gal
